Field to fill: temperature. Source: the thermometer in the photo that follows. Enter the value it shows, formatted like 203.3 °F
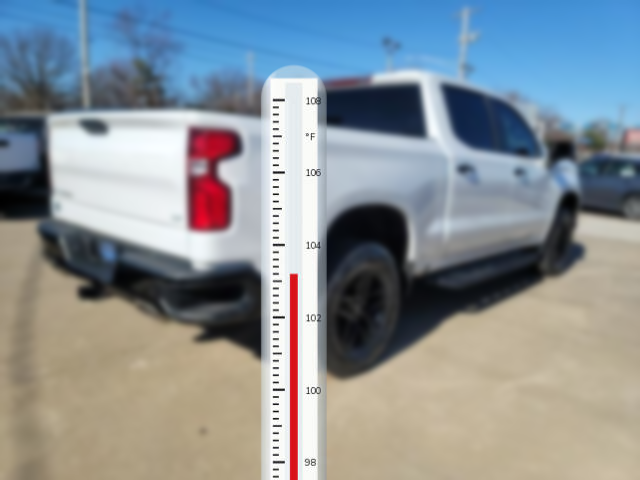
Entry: 103.2 °F
